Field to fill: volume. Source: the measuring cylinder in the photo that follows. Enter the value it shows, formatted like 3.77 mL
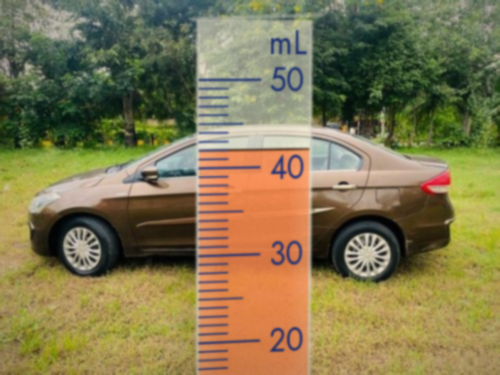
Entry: 42 mL
